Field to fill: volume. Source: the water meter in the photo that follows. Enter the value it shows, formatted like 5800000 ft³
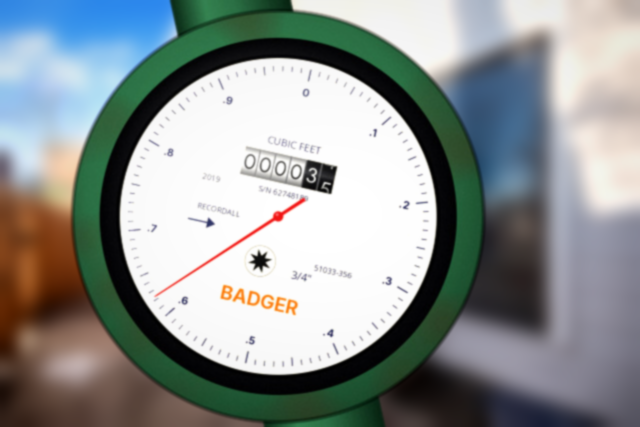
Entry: 34.62 ft³
